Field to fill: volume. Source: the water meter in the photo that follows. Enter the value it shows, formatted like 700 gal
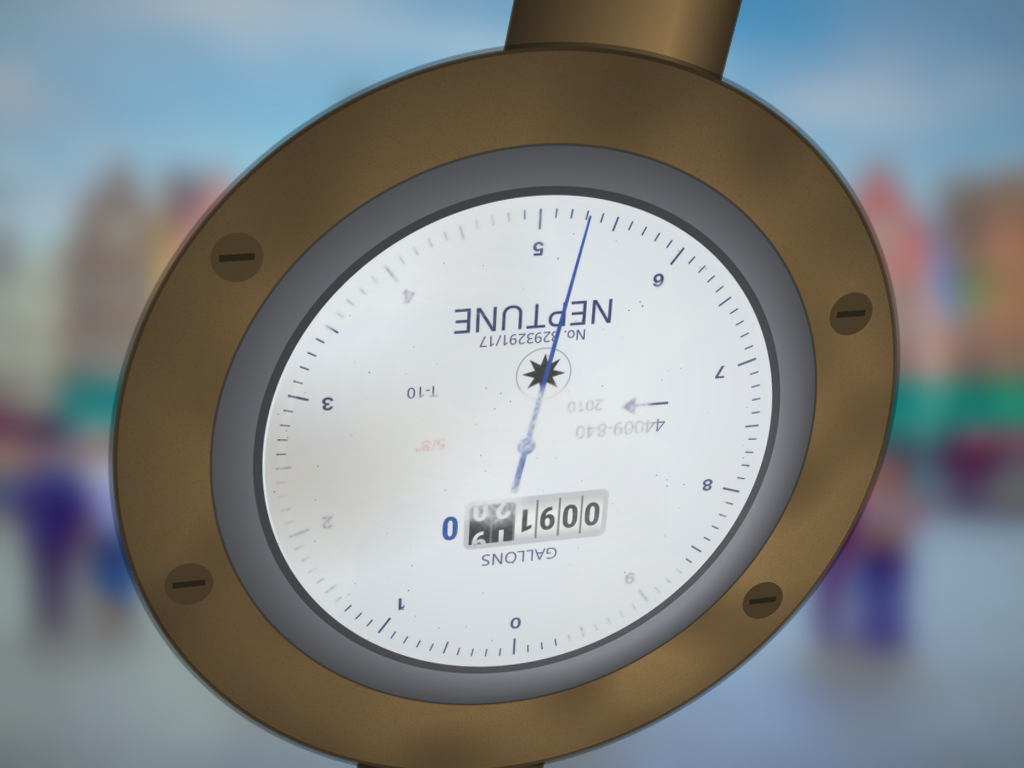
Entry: 91195.3 gal
